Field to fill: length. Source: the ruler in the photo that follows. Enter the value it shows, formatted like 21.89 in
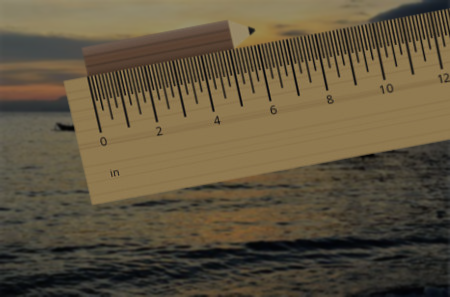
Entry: 6 in
